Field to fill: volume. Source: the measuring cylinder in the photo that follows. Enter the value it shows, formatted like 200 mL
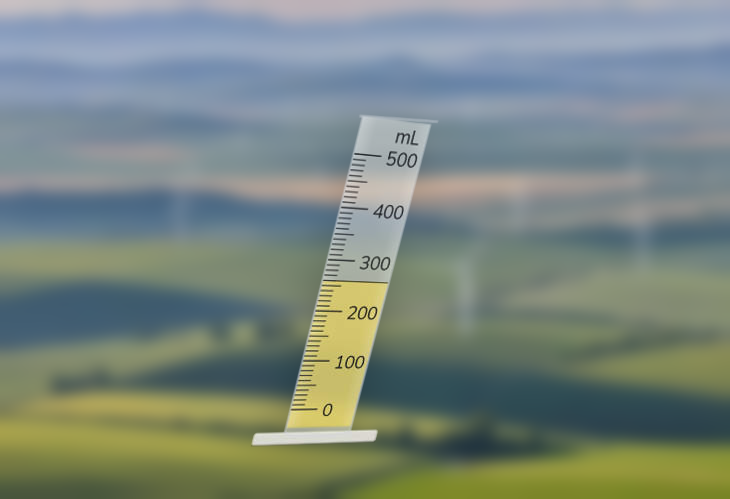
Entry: 260 mL
